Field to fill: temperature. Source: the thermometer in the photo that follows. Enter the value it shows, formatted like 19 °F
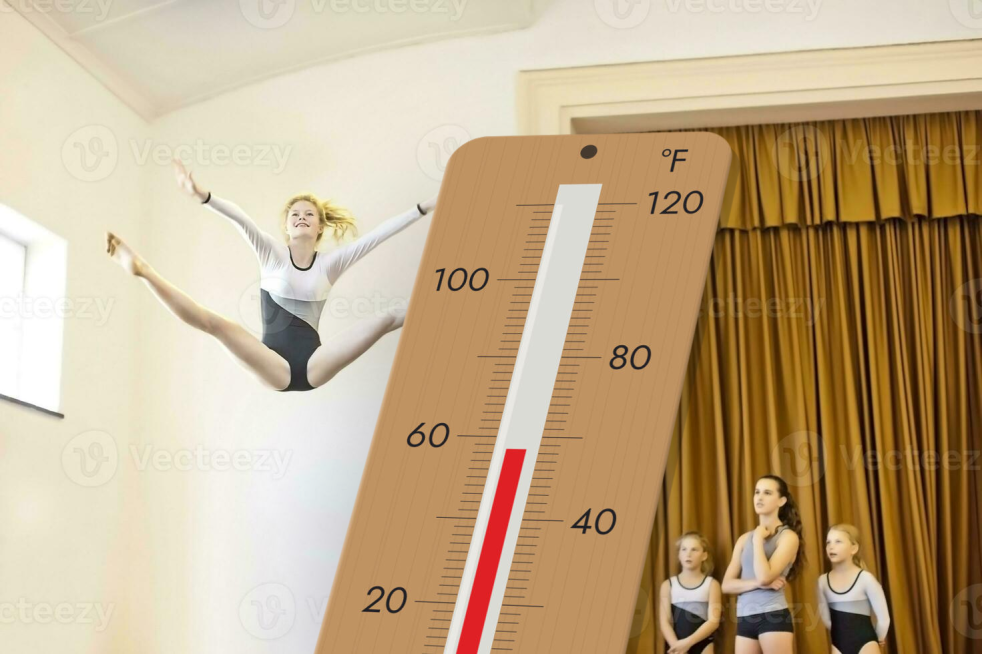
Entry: 57 °F
